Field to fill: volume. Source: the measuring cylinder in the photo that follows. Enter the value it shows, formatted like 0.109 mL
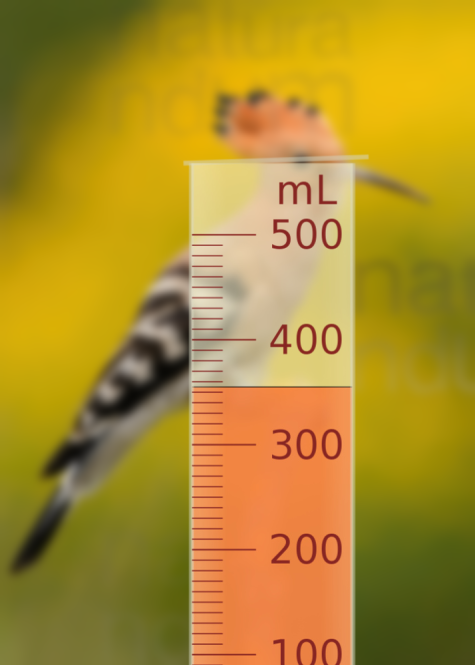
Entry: 355 mL
